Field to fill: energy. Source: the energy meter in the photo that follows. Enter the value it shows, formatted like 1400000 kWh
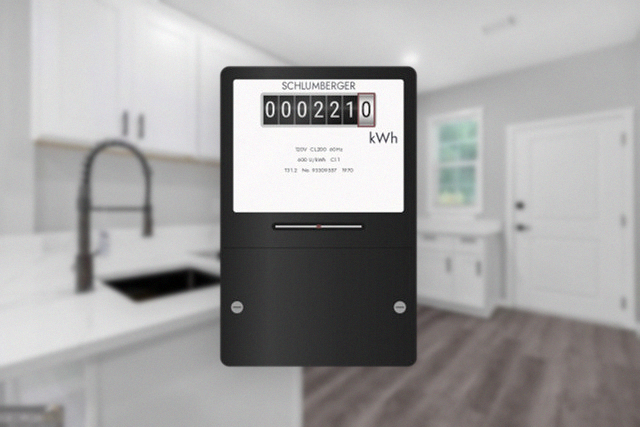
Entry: 221.0 kWh
